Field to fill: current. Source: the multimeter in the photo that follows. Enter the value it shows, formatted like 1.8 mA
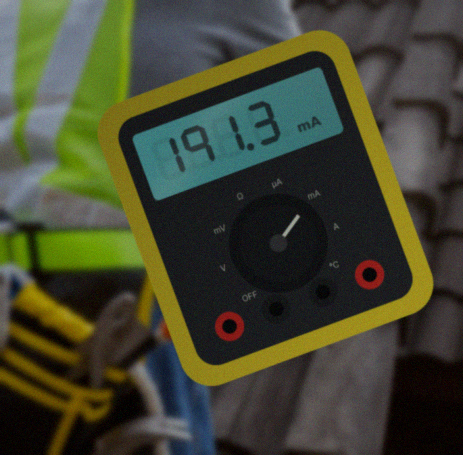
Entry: 191.3 mA
